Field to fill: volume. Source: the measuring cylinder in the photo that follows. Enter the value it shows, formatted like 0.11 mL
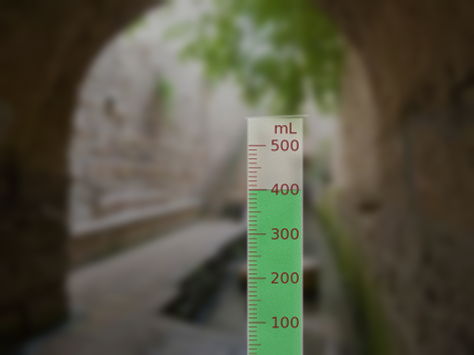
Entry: 400 mL
